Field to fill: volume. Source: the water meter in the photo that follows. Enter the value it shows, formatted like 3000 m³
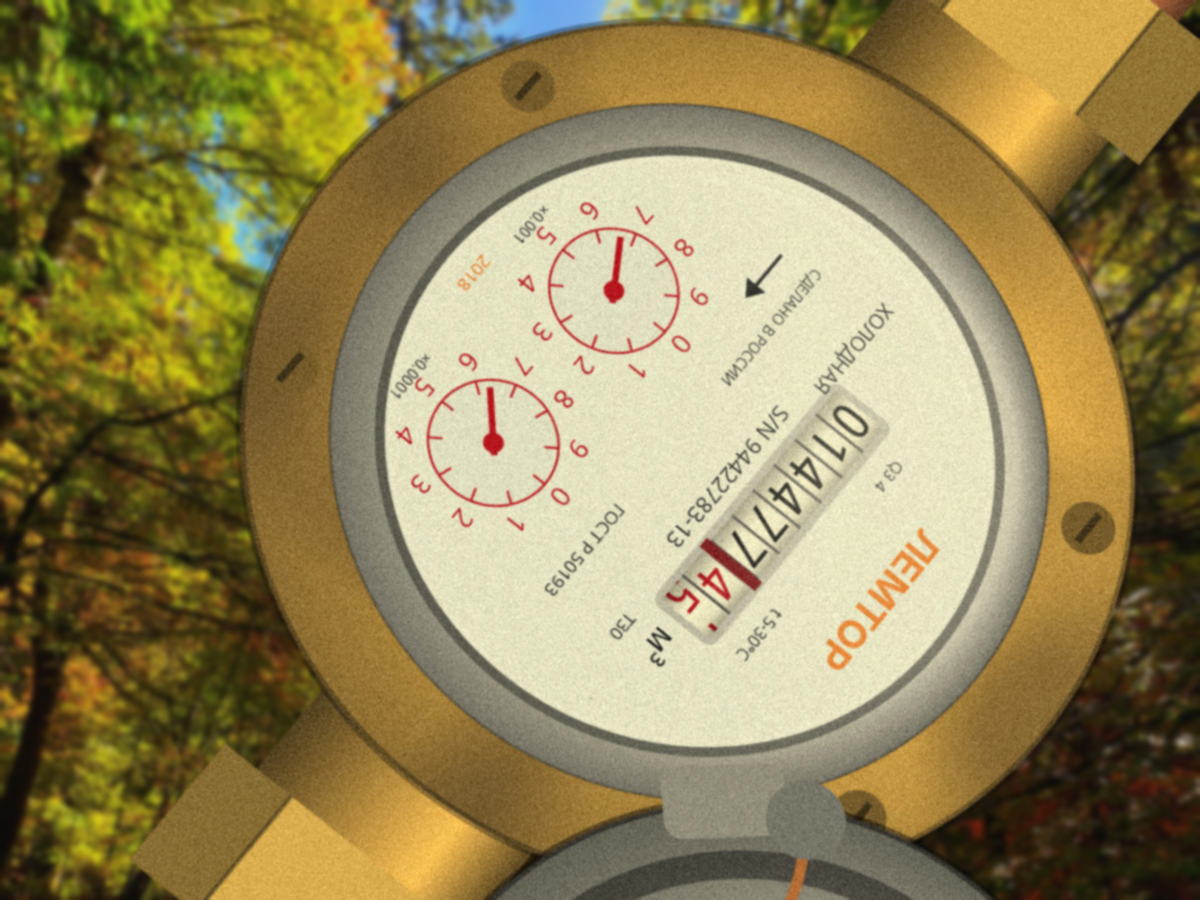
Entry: 14477.4466 m³
